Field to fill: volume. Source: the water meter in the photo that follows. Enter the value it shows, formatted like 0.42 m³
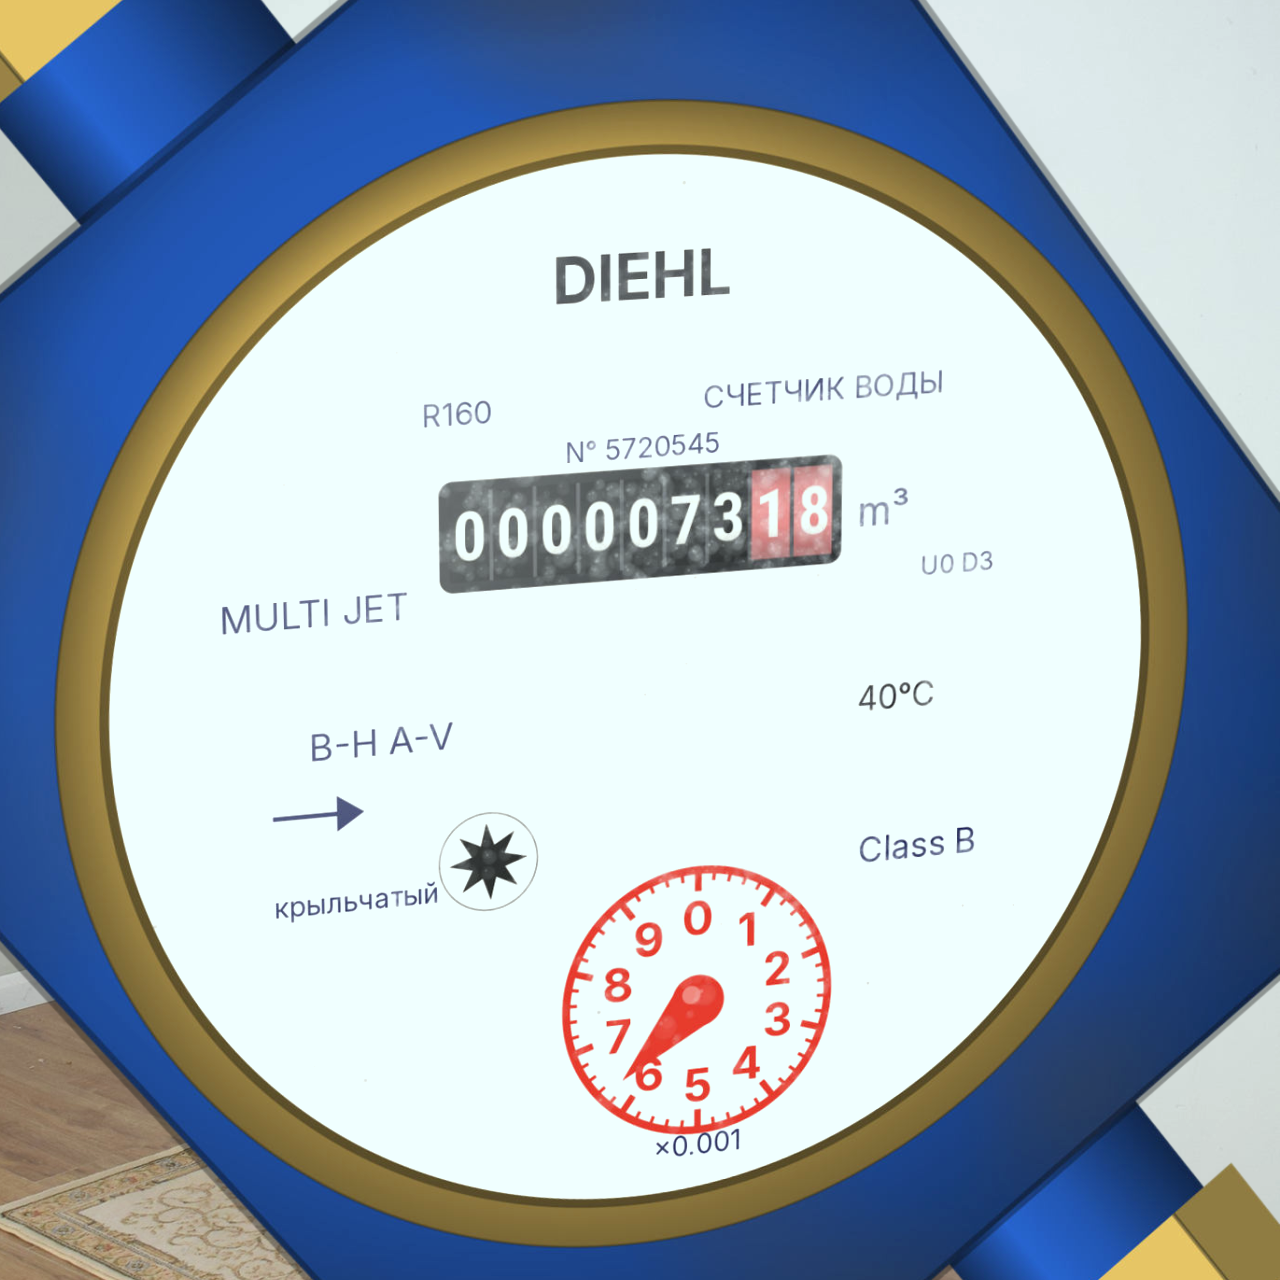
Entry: 73.186 m³
